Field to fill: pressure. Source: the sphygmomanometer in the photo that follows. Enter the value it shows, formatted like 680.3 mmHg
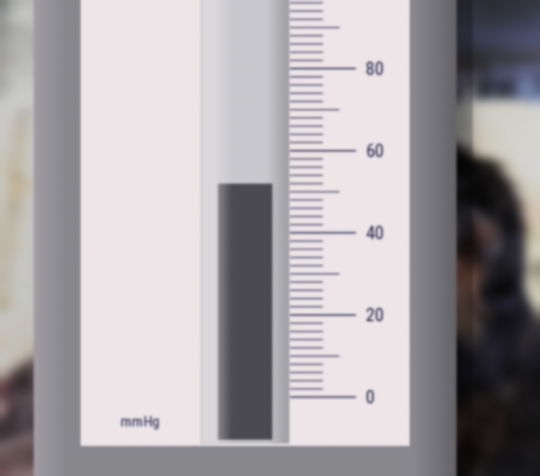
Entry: 52 mmHg
